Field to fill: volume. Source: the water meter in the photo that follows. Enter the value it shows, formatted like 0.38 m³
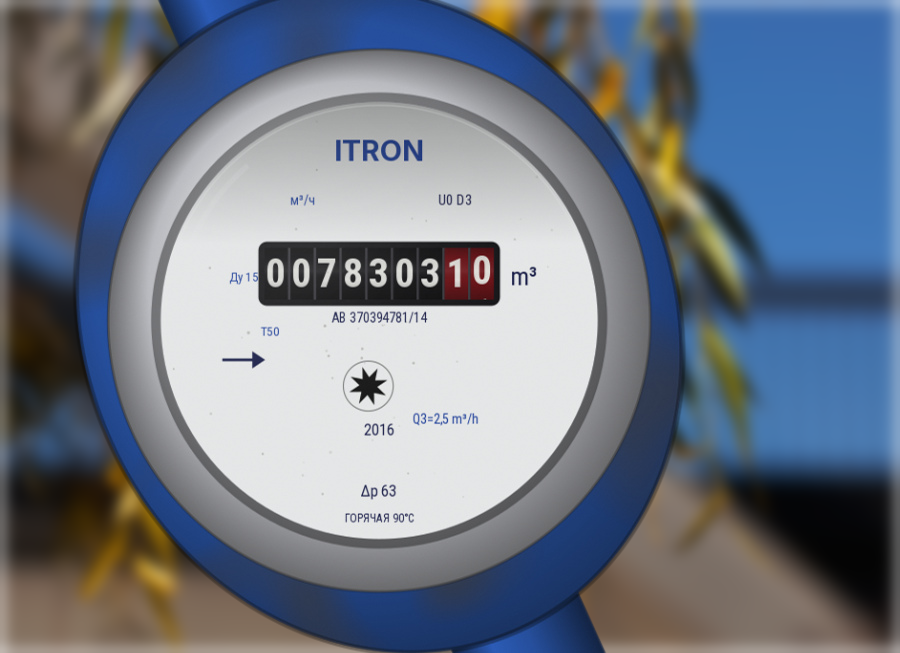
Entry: 78303.10 m³
